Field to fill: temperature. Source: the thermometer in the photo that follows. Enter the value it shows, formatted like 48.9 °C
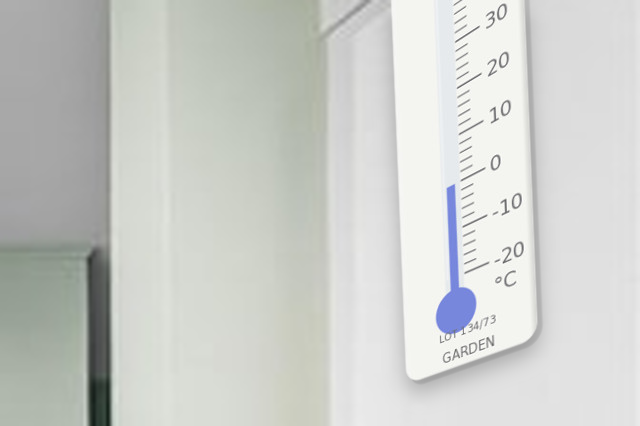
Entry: 0 °C
